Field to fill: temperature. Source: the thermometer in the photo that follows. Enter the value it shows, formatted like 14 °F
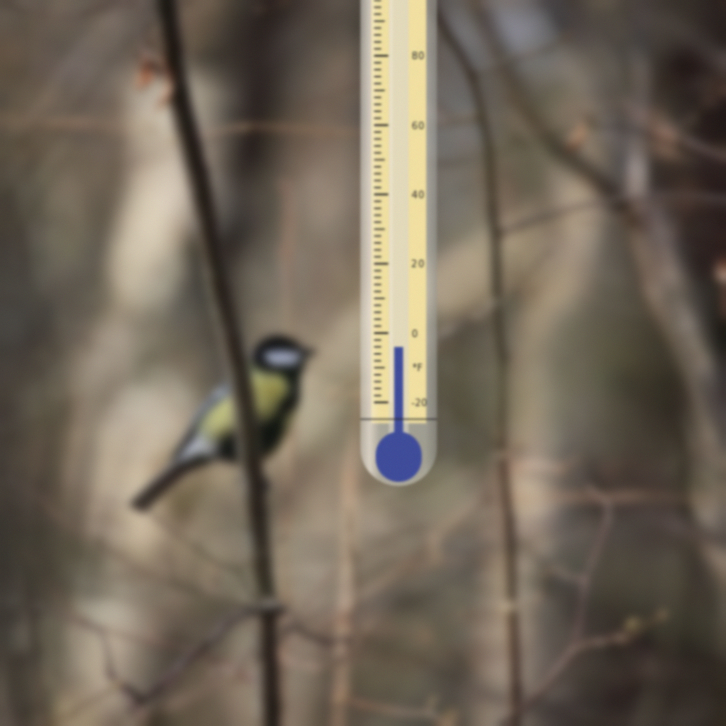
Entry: -4 °F
